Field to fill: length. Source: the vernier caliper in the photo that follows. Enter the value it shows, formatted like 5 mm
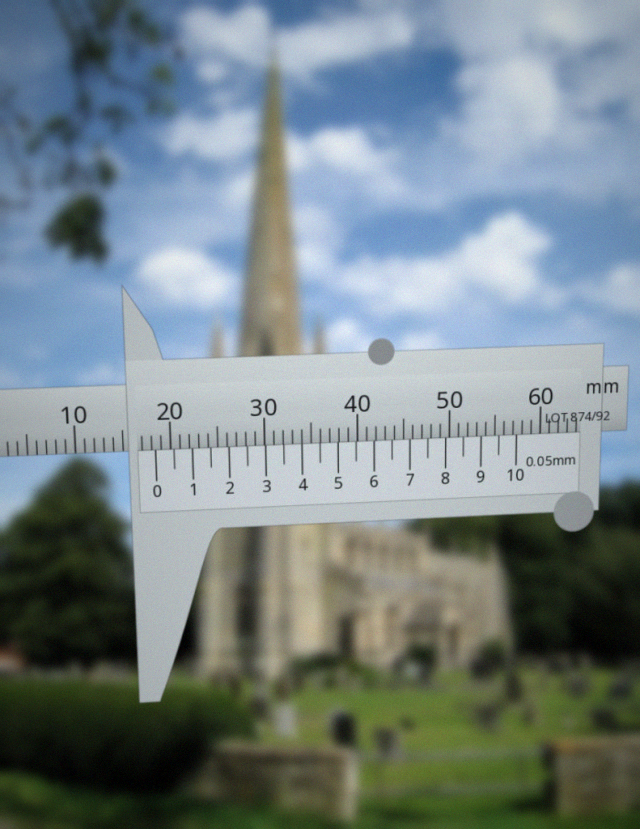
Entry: 18.4 mm
